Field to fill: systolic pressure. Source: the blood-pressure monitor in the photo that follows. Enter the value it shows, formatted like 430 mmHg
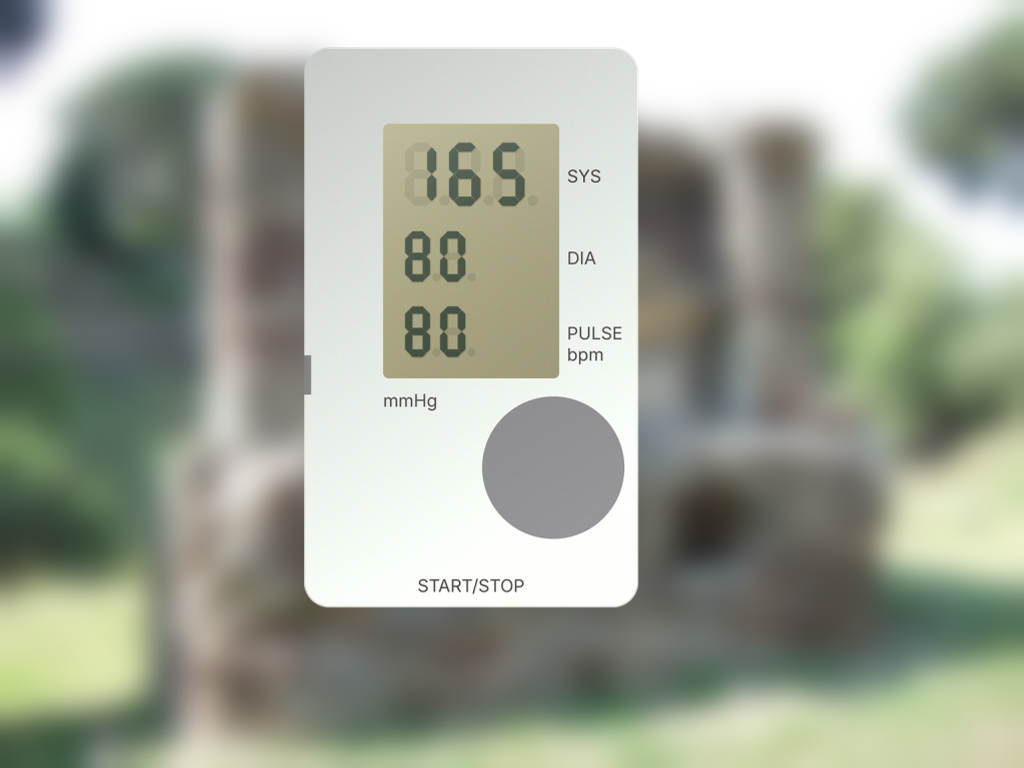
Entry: 165 mmHg
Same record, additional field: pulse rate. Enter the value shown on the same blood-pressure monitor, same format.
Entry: 80 bpm
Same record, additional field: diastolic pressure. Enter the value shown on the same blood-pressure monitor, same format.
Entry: 80 mmHg
